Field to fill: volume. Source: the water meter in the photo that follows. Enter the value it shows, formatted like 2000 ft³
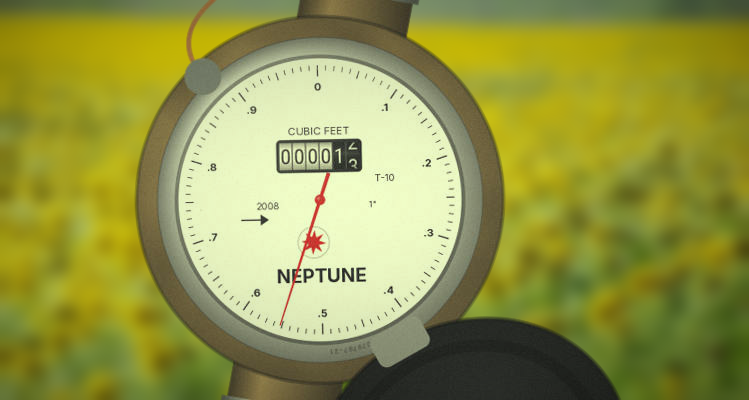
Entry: 12.55 ft³
